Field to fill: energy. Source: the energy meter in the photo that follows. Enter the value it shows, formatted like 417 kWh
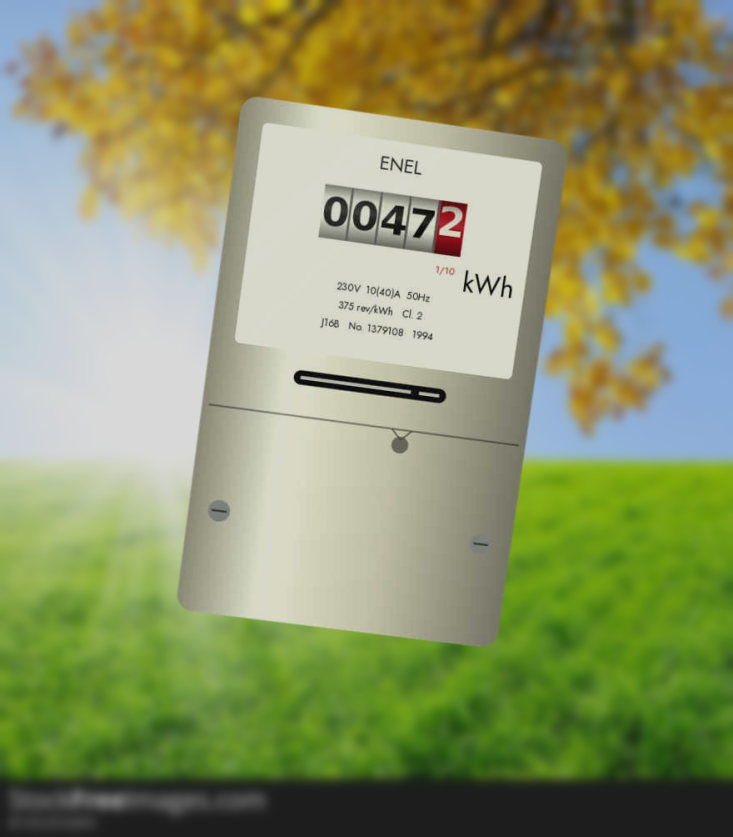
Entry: 47.2 kWh
